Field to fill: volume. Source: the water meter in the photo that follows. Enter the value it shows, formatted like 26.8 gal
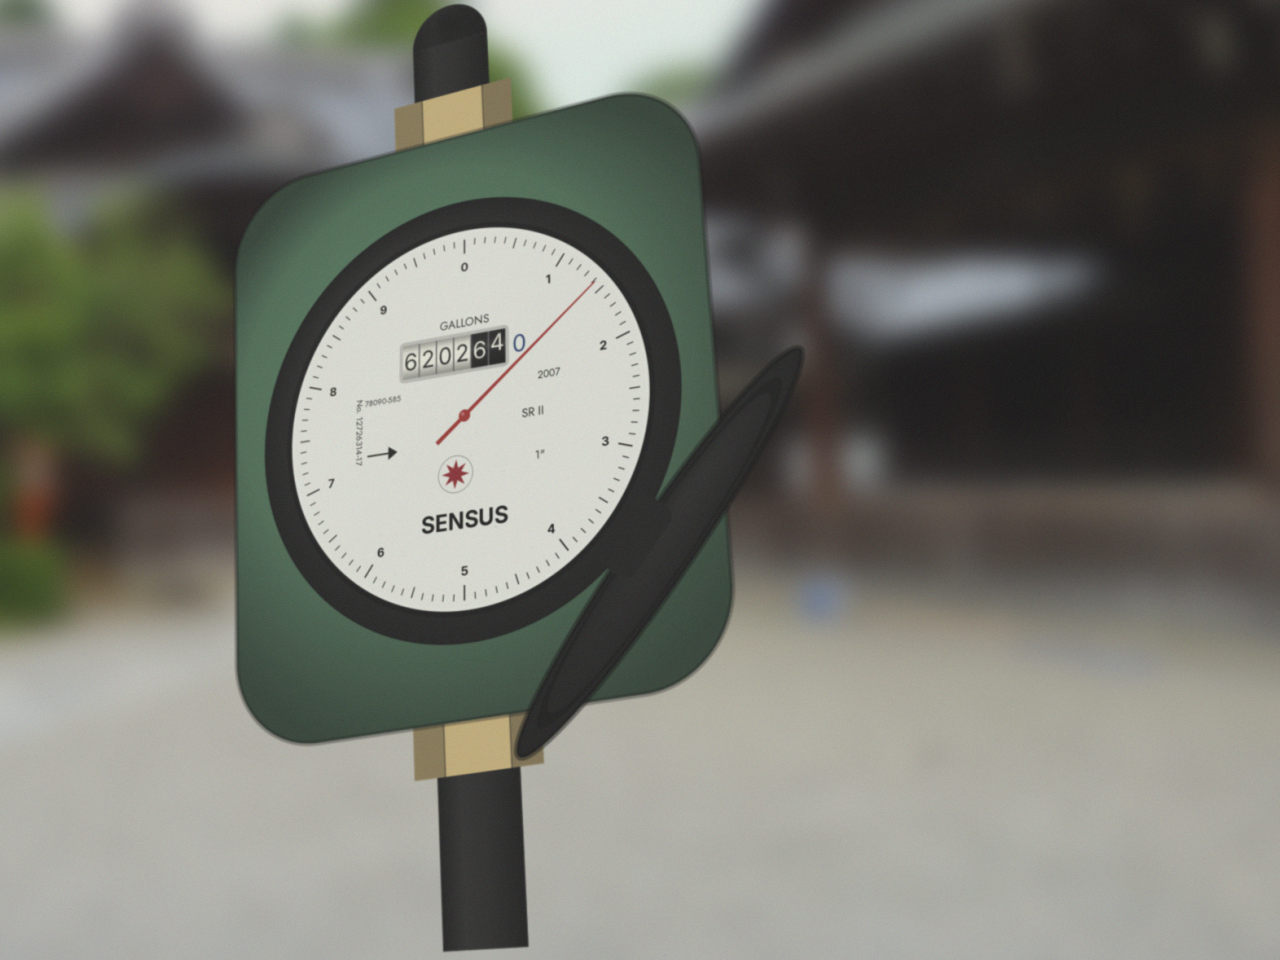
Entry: 6202641.4 gal
